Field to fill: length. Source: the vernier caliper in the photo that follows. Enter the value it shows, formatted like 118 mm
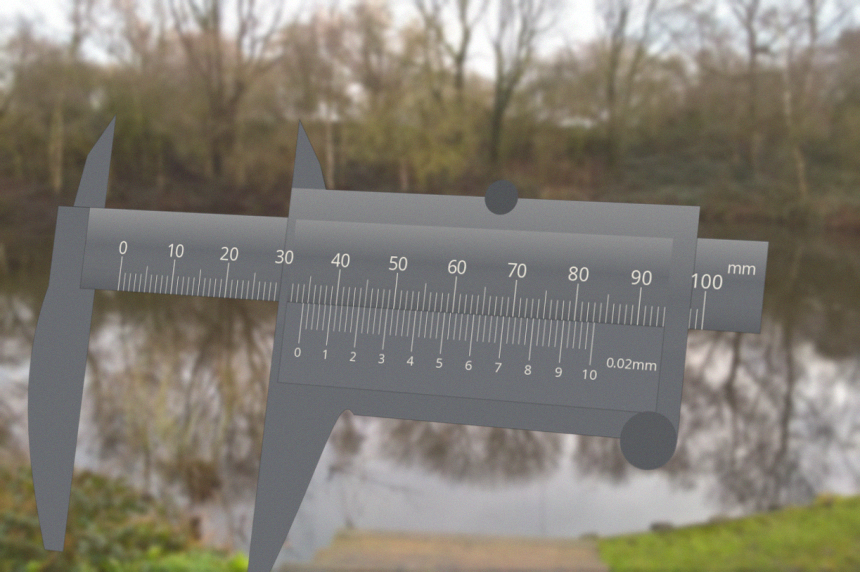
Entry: 34.2 mm
